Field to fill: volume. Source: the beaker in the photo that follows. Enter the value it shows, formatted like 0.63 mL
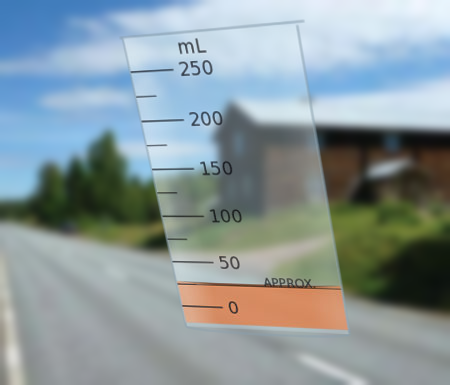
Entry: 25 mL
